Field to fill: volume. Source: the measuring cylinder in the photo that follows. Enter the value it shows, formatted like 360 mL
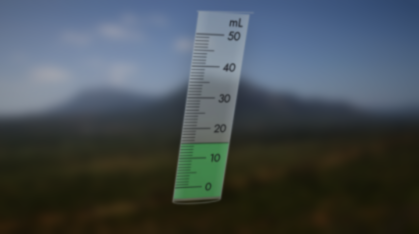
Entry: 15 mL
